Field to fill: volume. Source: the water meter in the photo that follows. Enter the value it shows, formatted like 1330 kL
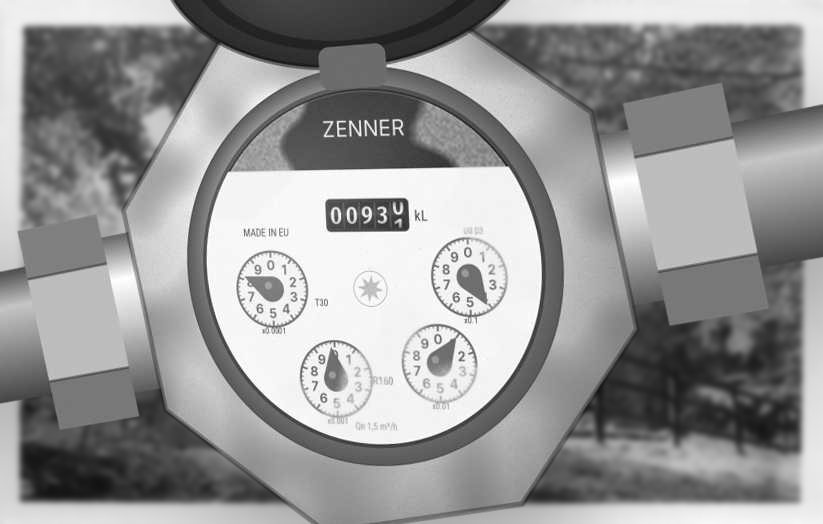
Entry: 930.4098 kL
